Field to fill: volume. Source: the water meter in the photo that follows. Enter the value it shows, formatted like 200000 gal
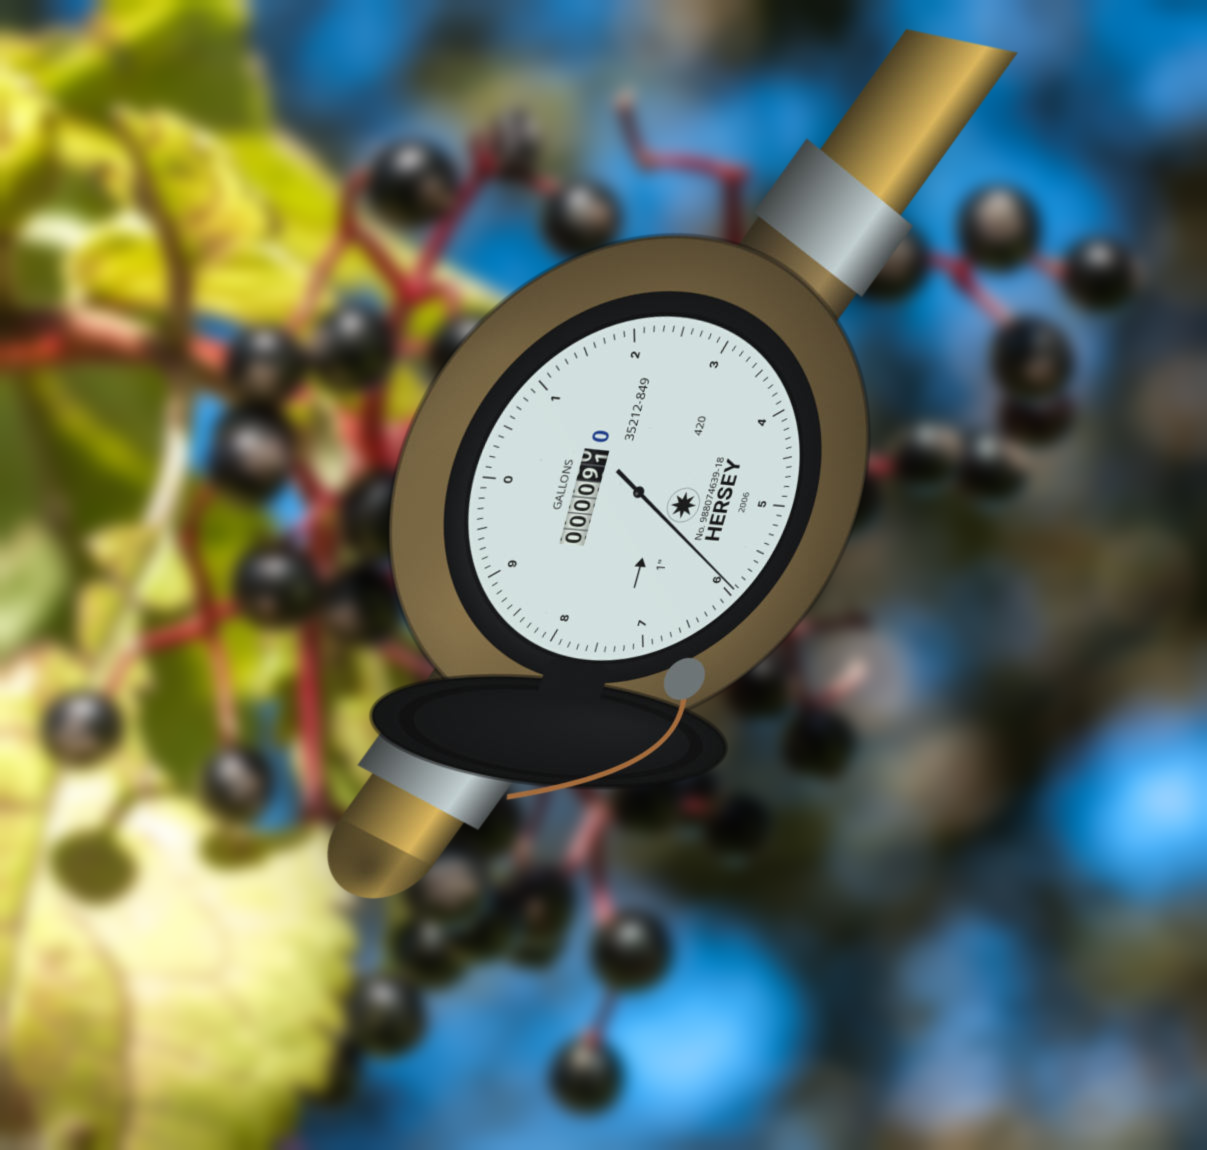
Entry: 905.9 gal
